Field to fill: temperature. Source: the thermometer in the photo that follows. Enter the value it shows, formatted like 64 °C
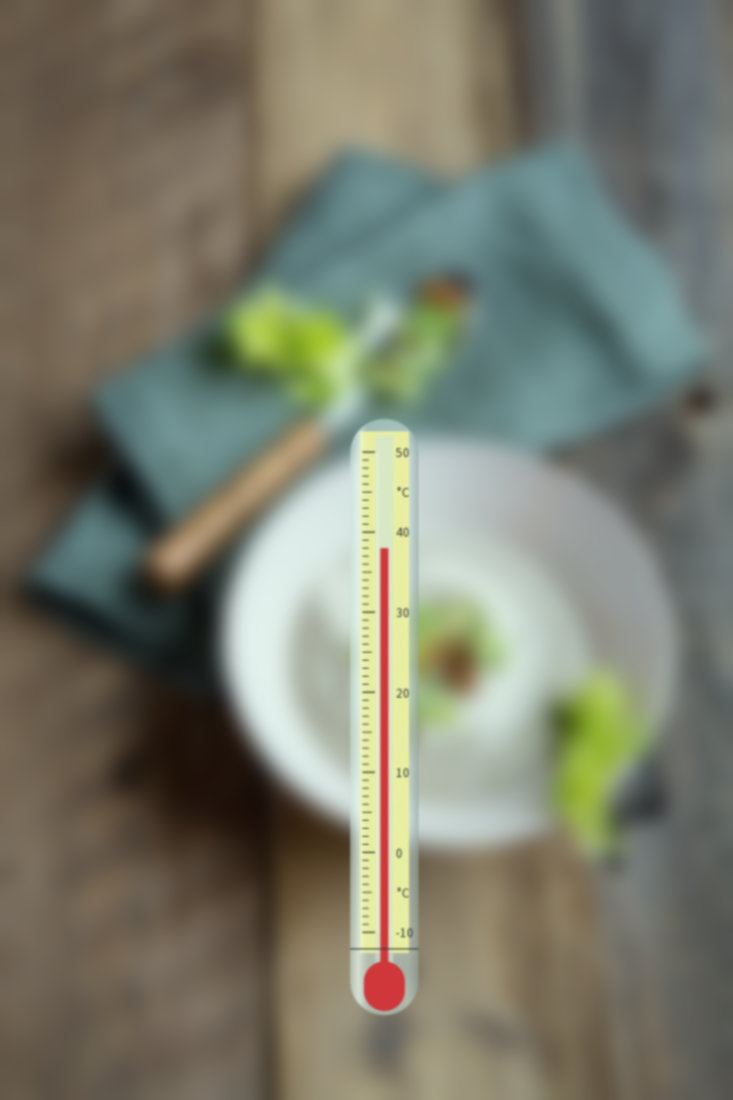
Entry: 38 °C
